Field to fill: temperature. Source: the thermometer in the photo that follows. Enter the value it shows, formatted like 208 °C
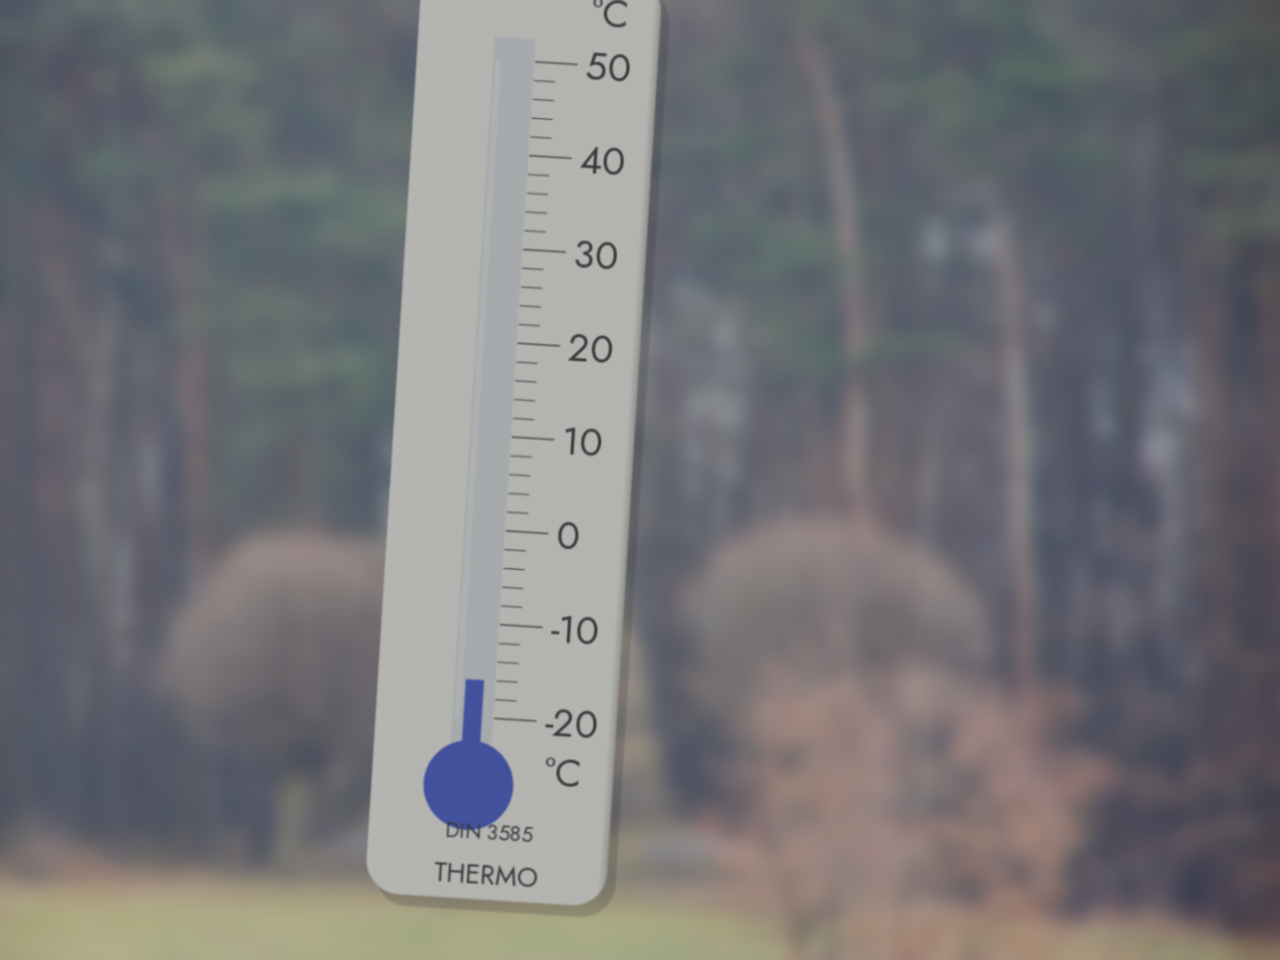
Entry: -16 °C
